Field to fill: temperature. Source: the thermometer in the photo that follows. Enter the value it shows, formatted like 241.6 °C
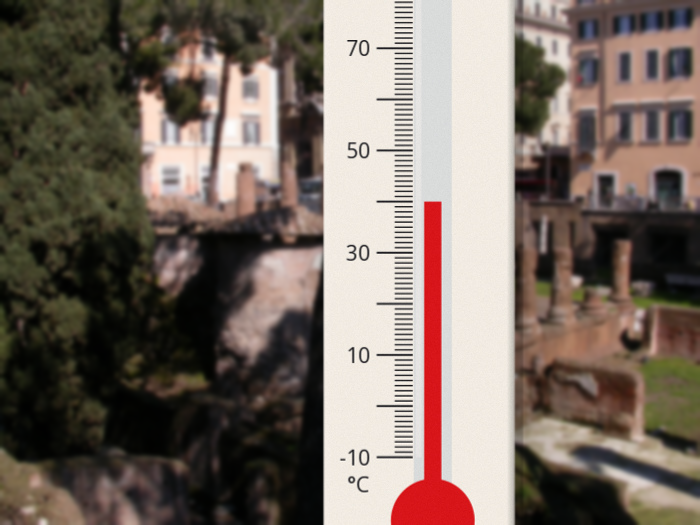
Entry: 40 °C
